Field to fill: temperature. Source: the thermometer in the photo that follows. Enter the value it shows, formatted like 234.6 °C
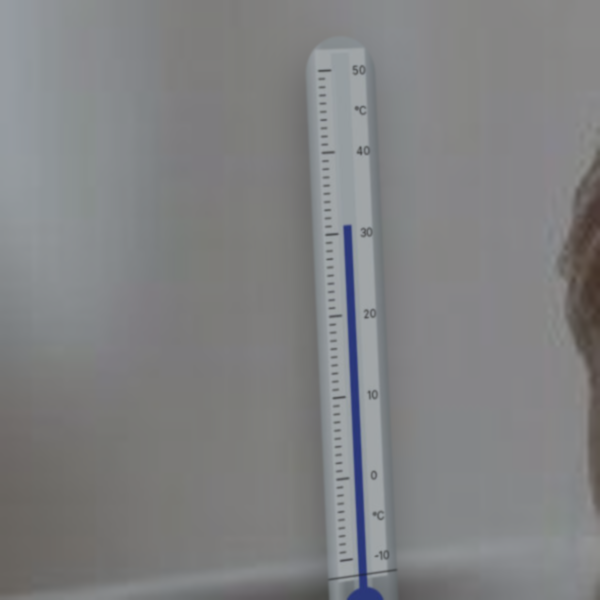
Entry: 31 °C
